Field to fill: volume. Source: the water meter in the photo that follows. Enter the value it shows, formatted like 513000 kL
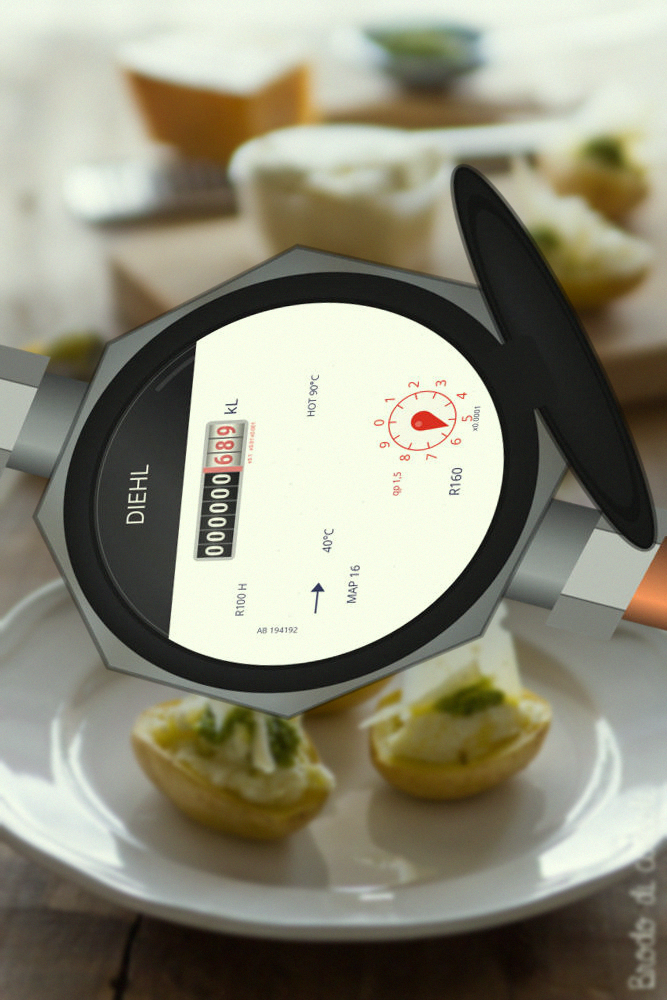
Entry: 0.6895 kL
